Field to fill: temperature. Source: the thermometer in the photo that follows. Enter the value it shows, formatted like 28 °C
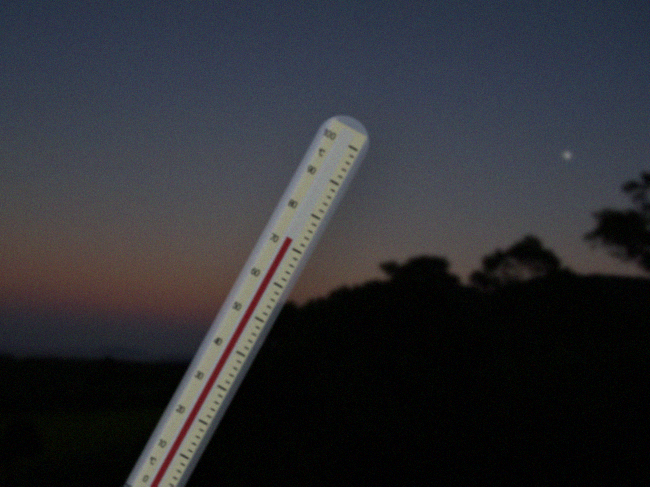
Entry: 72 °C
